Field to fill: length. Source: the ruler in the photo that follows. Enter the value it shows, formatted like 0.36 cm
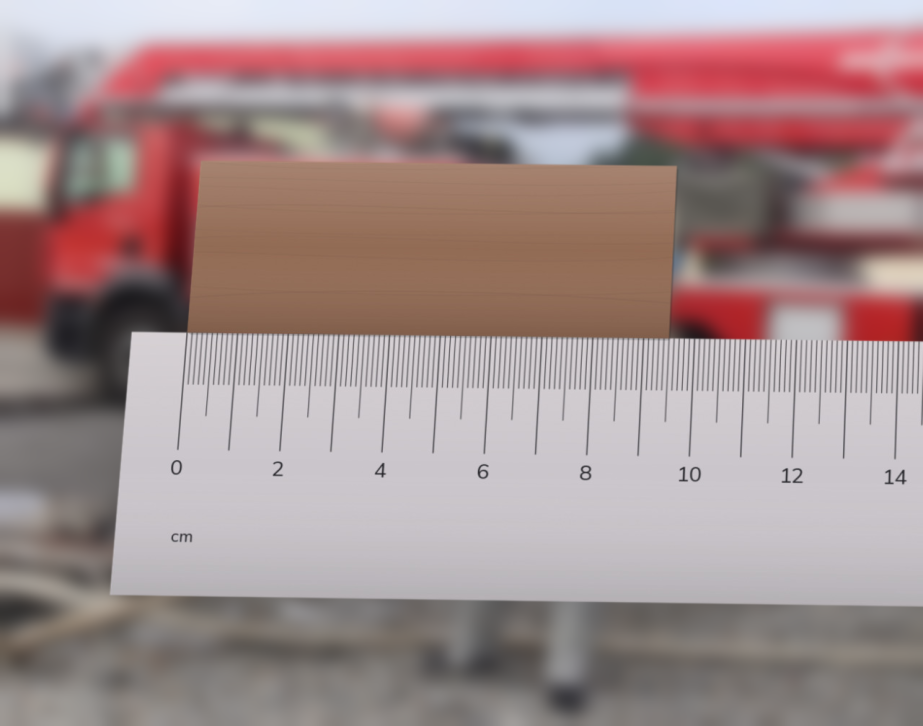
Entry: 9.5 cm
